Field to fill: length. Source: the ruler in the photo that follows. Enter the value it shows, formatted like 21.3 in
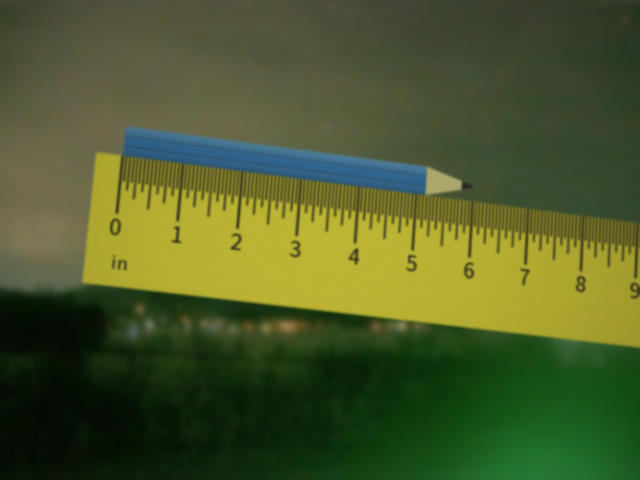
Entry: 6 in
